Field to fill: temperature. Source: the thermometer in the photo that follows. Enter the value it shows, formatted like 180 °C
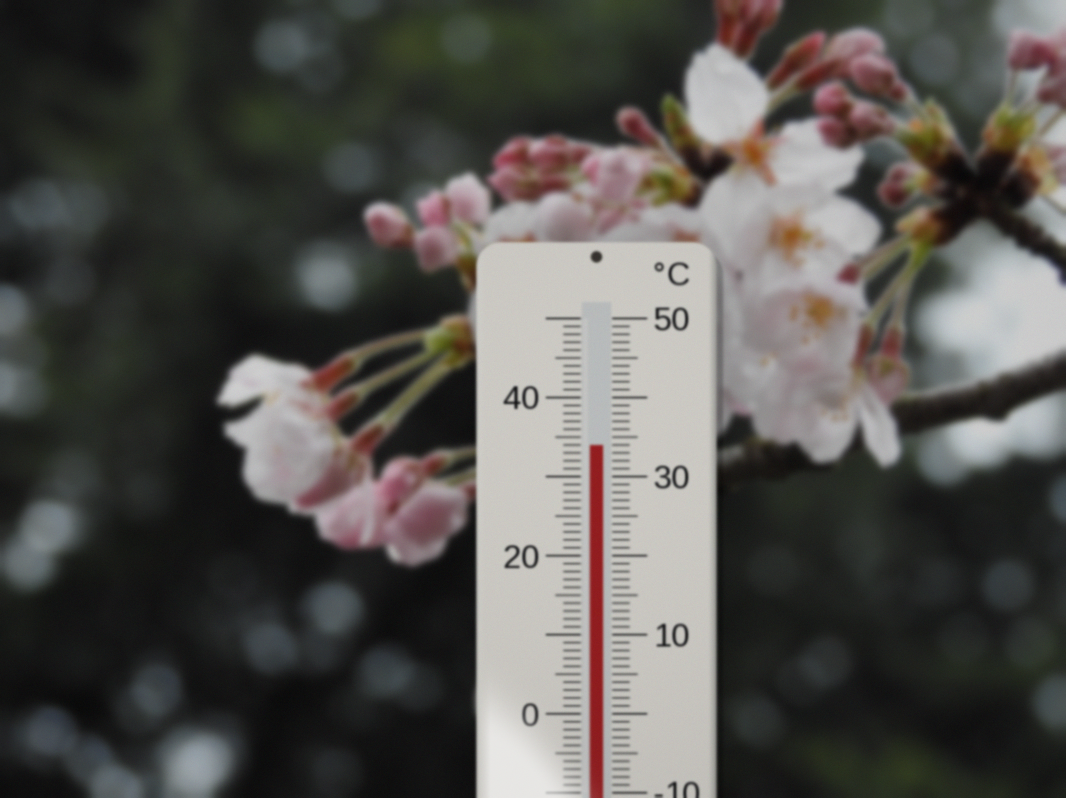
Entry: 34 °C
